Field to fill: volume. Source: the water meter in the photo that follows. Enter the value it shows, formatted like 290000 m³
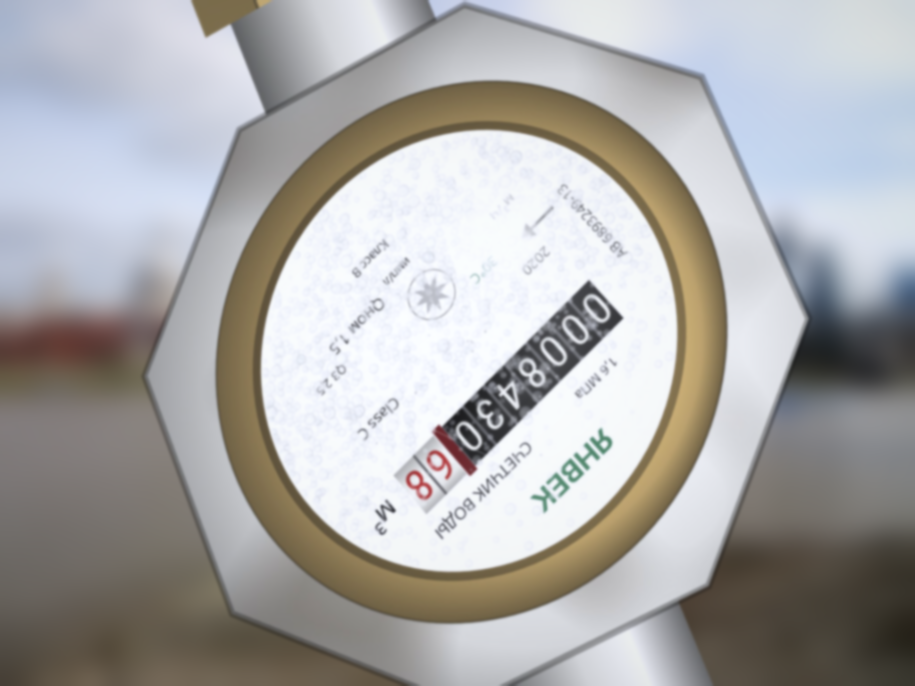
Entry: 8430.68 m³
